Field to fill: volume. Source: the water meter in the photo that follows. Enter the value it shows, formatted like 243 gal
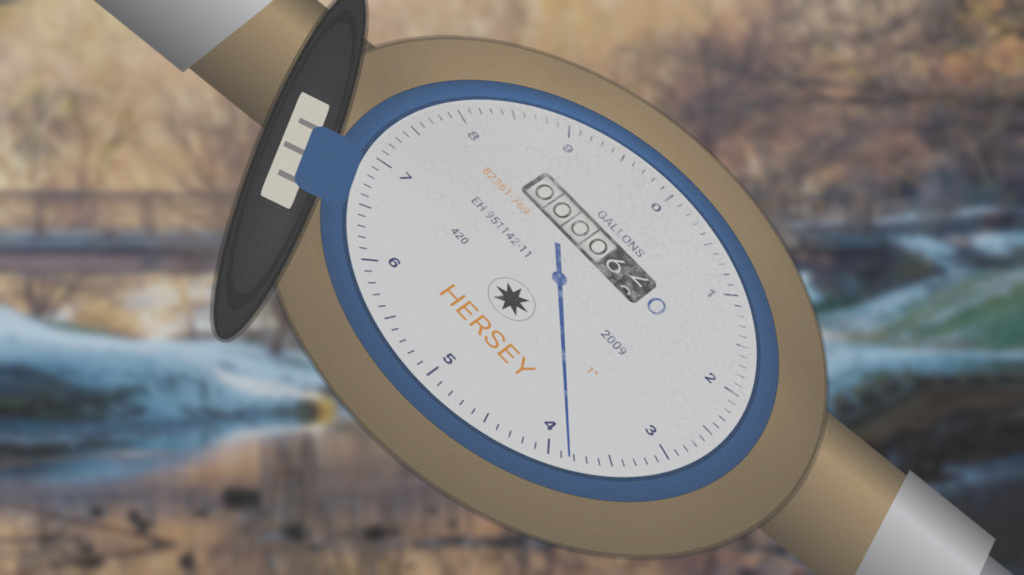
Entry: 623.8 gal
